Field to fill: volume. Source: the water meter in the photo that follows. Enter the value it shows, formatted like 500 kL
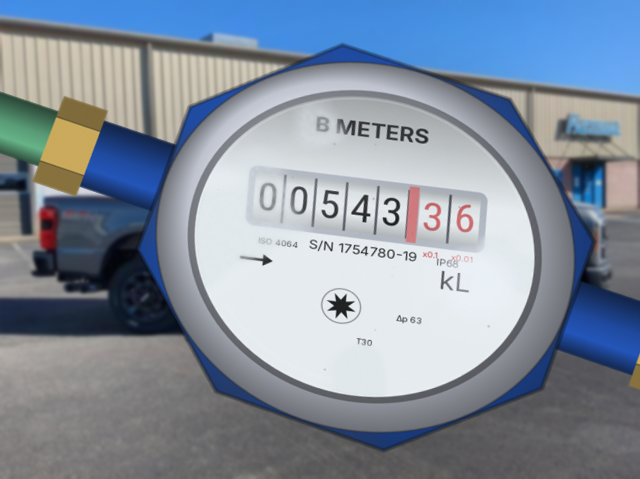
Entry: 543.36 kL
